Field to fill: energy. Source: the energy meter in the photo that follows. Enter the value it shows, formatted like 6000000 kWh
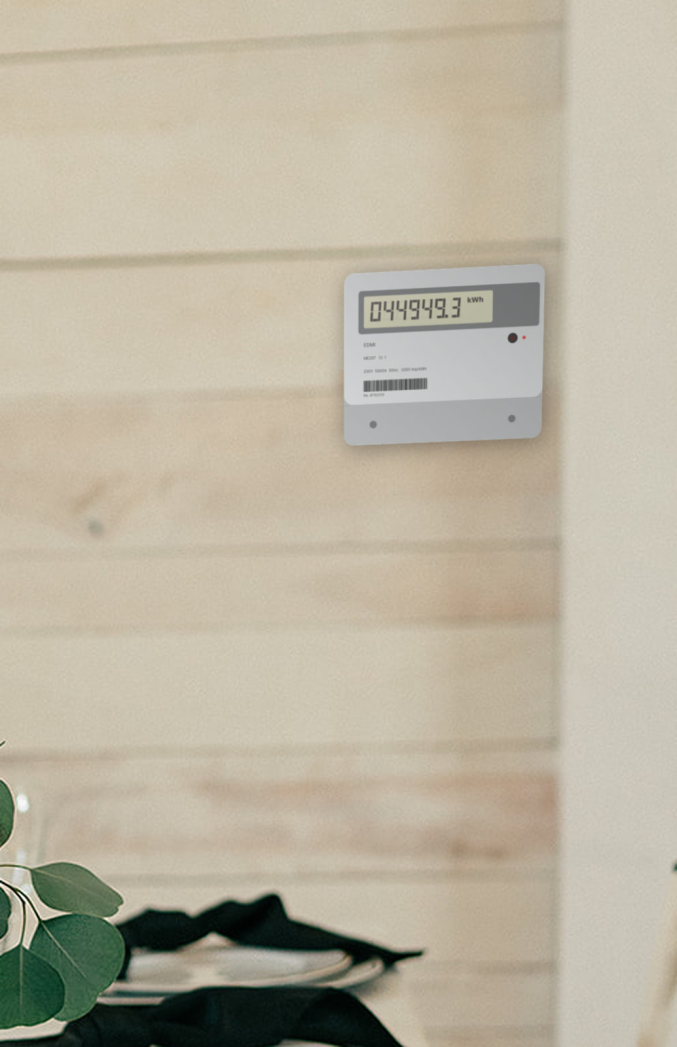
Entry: 44949.3 kWh
